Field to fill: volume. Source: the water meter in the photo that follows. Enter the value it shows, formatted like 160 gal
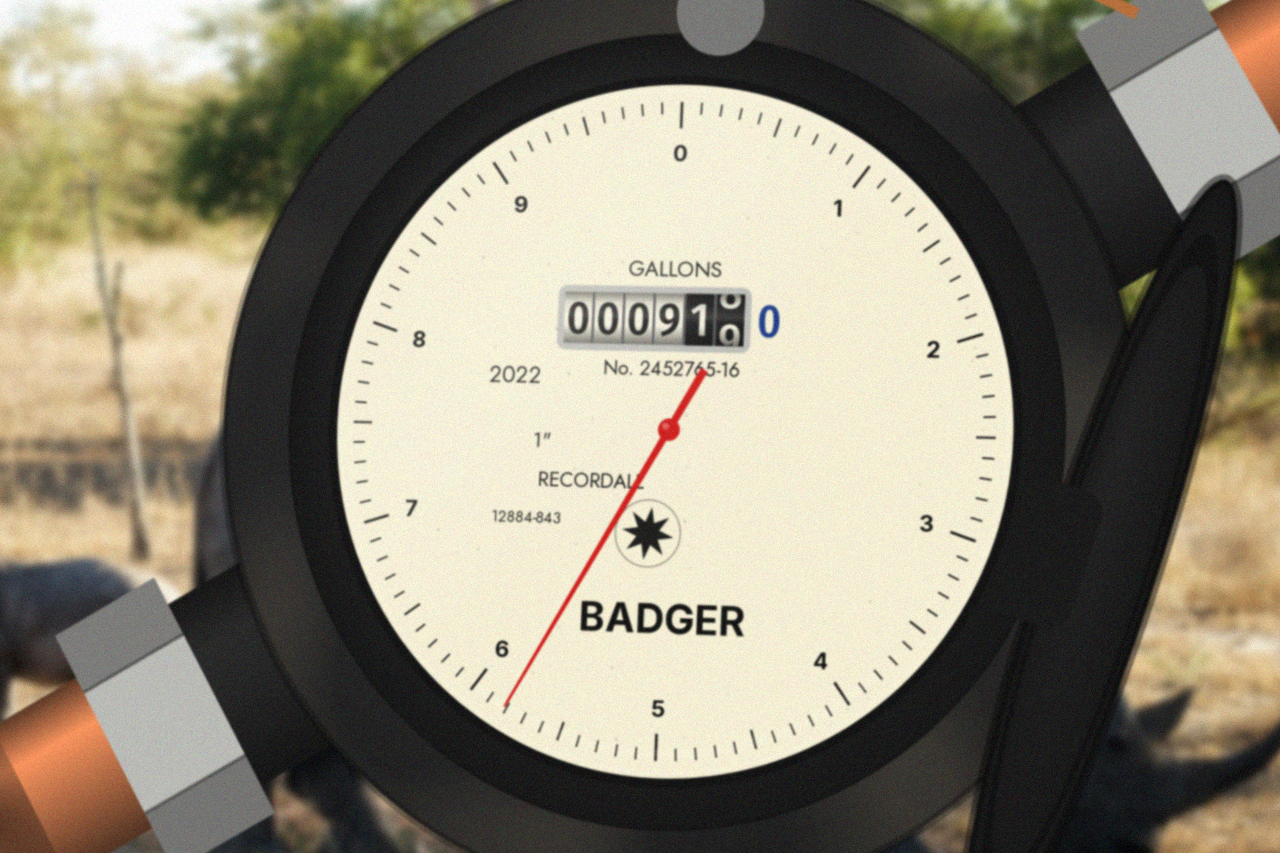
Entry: 9185.8 gal
